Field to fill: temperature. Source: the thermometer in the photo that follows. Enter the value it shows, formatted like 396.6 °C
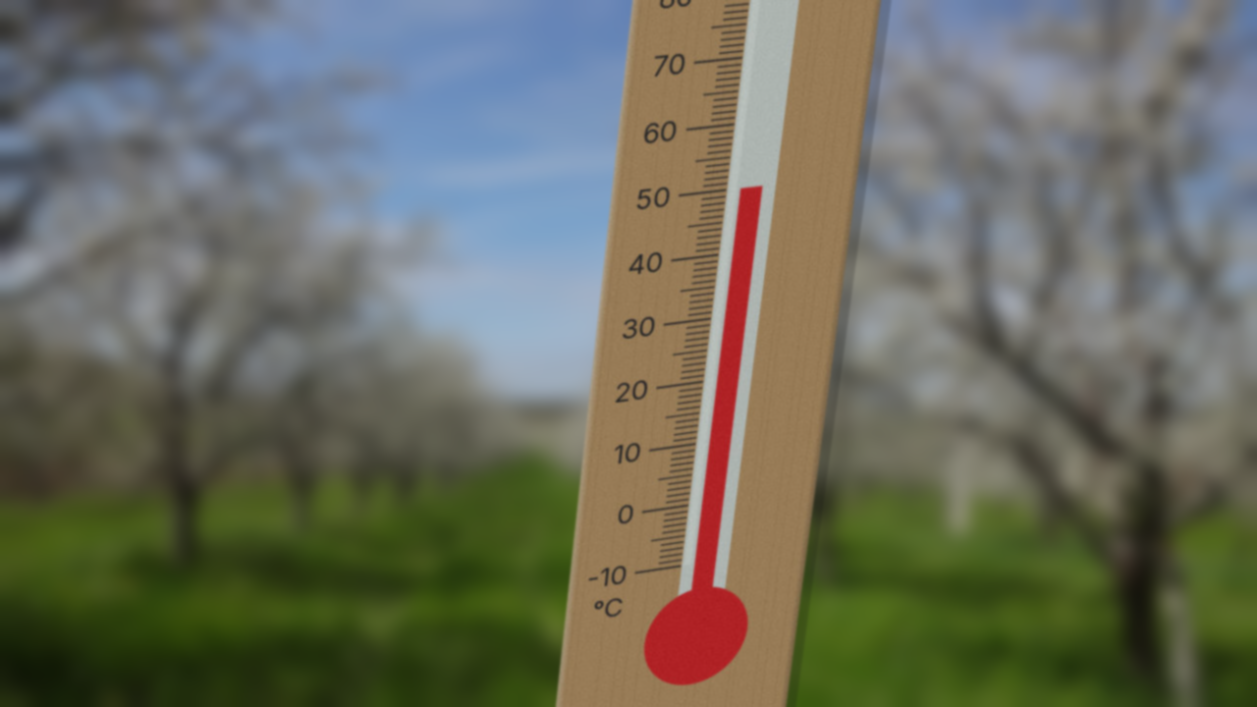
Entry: 50 °C
